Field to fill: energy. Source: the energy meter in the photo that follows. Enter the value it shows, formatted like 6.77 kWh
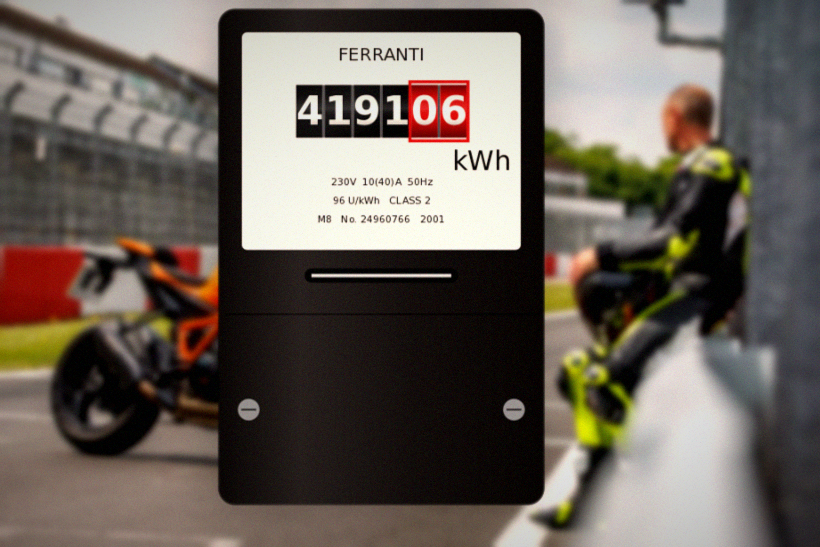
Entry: 4191.06 kWh
